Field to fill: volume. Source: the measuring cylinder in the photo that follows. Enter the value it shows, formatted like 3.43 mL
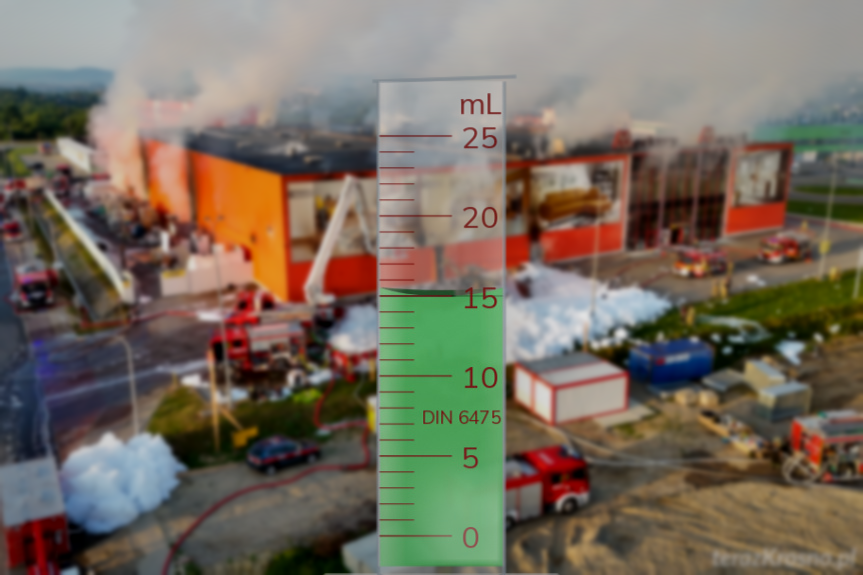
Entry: 15 mL
